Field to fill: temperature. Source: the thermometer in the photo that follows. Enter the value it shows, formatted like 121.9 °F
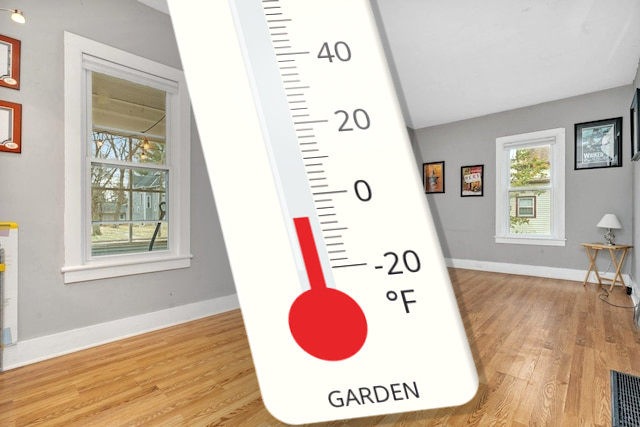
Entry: -6 °F
